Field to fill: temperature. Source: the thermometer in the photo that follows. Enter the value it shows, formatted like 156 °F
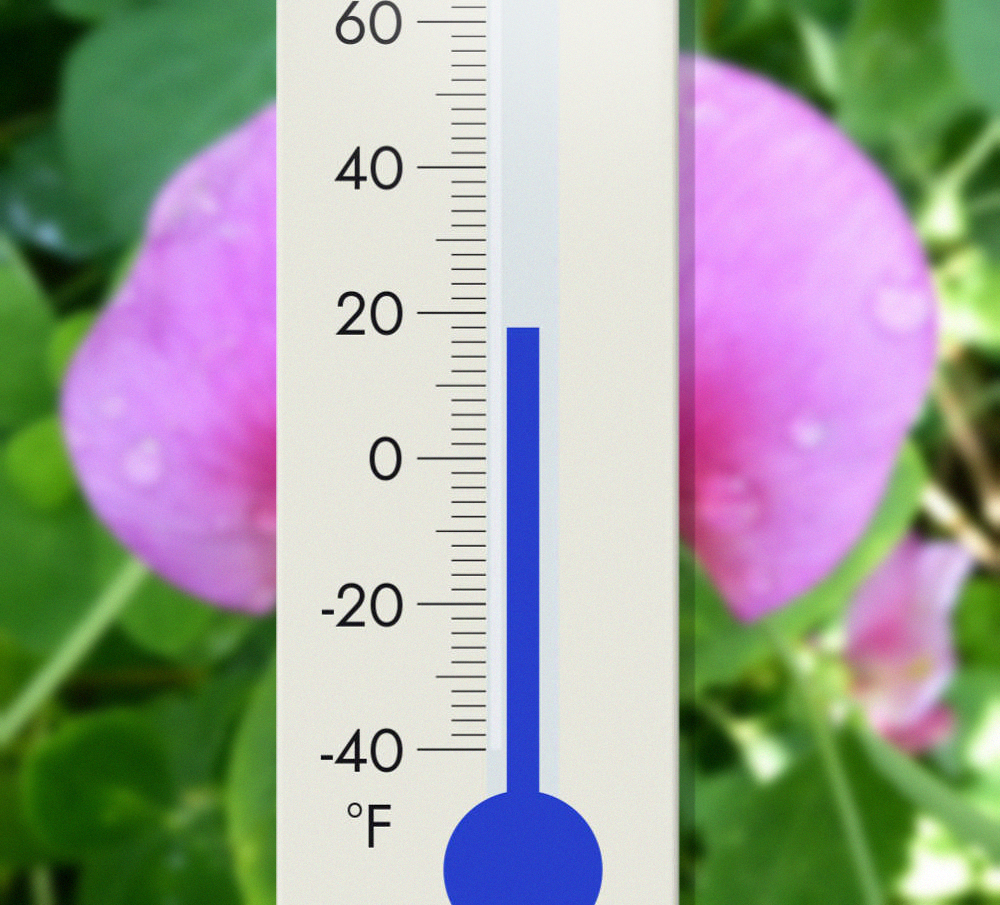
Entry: 18 °F
